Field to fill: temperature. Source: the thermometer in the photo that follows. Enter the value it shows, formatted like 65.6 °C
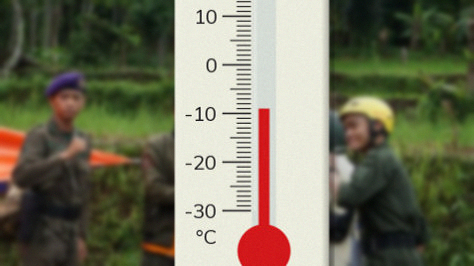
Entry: -9 °C
